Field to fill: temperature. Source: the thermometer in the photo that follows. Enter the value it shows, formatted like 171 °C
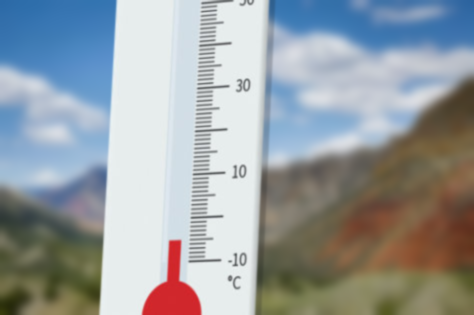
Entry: -5 °C
